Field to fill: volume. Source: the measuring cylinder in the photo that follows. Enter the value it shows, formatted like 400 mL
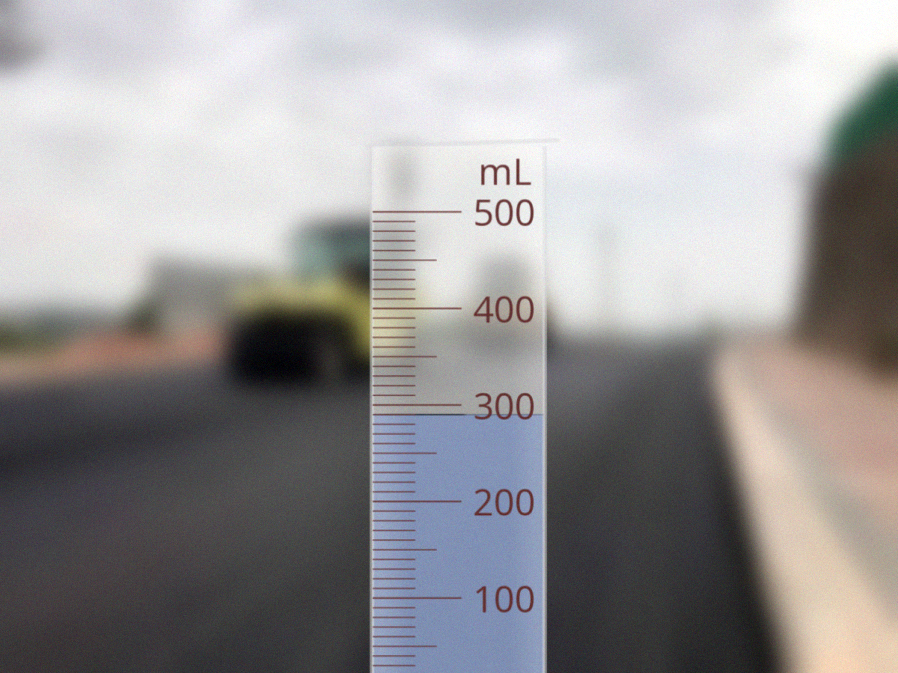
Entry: 290 mL
